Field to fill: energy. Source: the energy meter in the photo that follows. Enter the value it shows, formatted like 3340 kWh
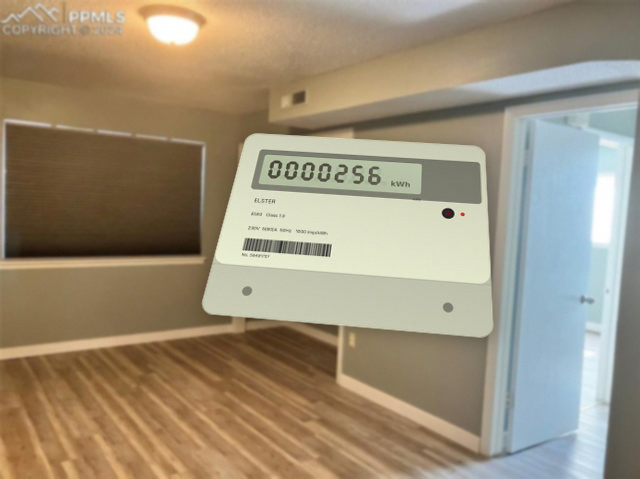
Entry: 256 kWh
